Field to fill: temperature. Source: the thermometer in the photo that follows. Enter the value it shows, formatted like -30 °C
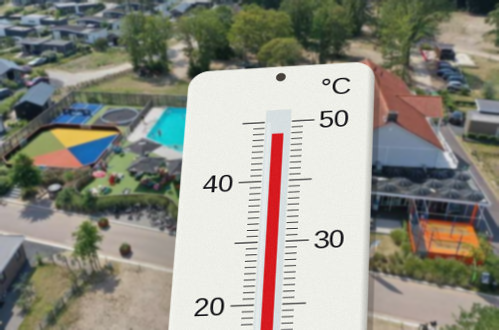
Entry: 48 °C
